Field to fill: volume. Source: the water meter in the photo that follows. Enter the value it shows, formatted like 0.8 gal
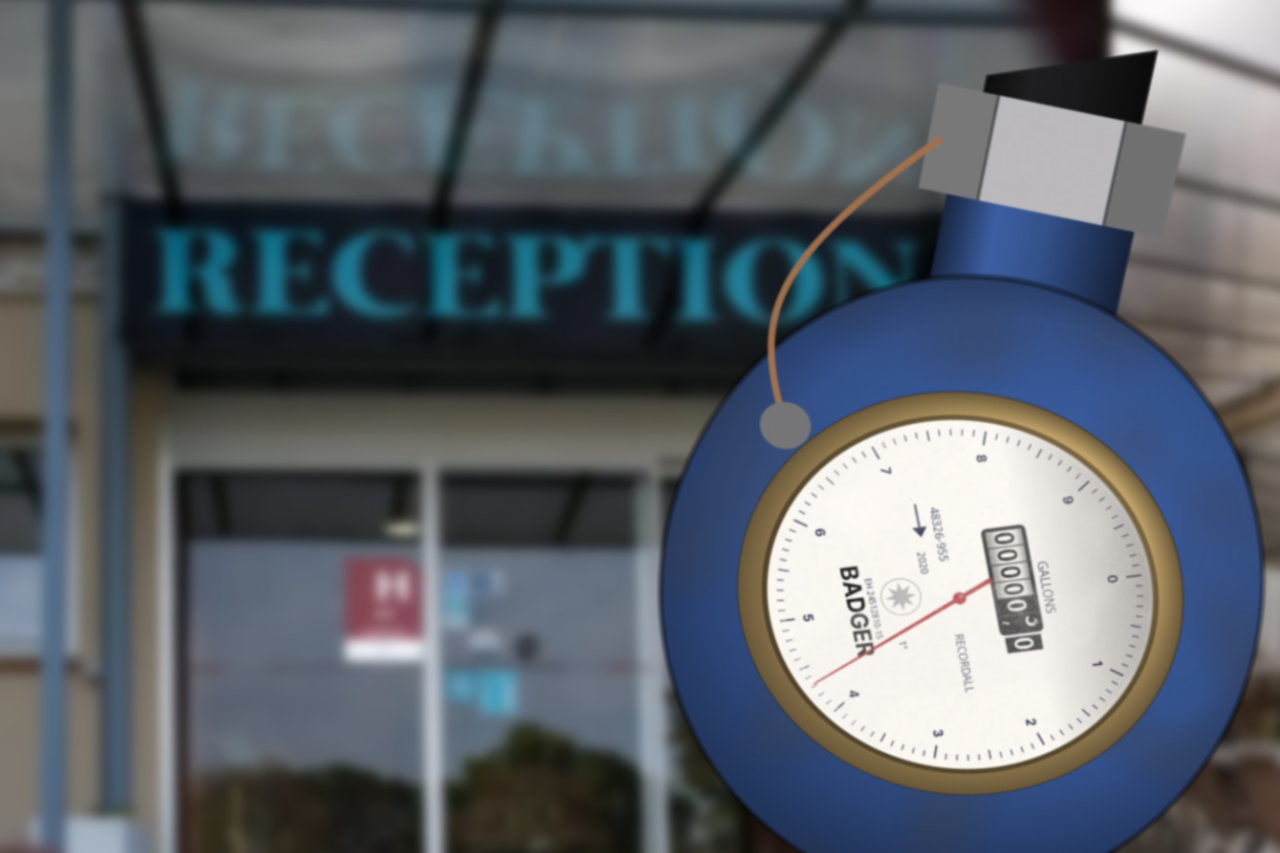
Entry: 34.3 gal
